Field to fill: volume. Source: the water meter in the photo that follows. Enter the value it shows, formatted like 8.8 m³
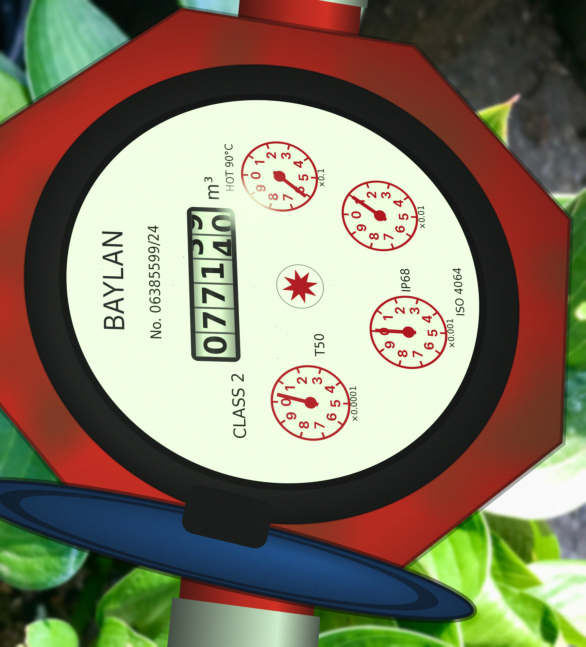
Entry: 77139.6100 m³
